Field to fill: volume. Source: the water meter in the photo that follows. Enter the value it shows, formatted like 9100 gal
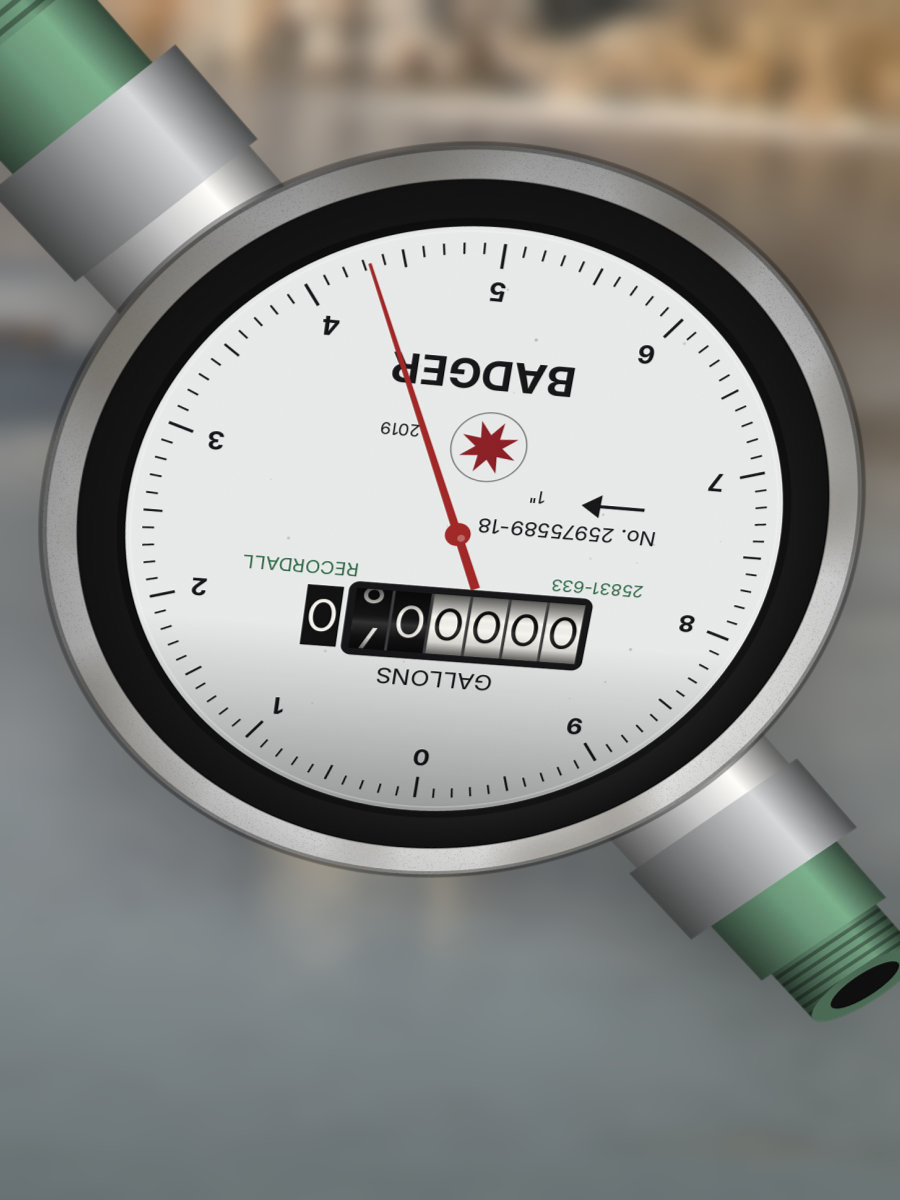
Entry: 74.3 gal
